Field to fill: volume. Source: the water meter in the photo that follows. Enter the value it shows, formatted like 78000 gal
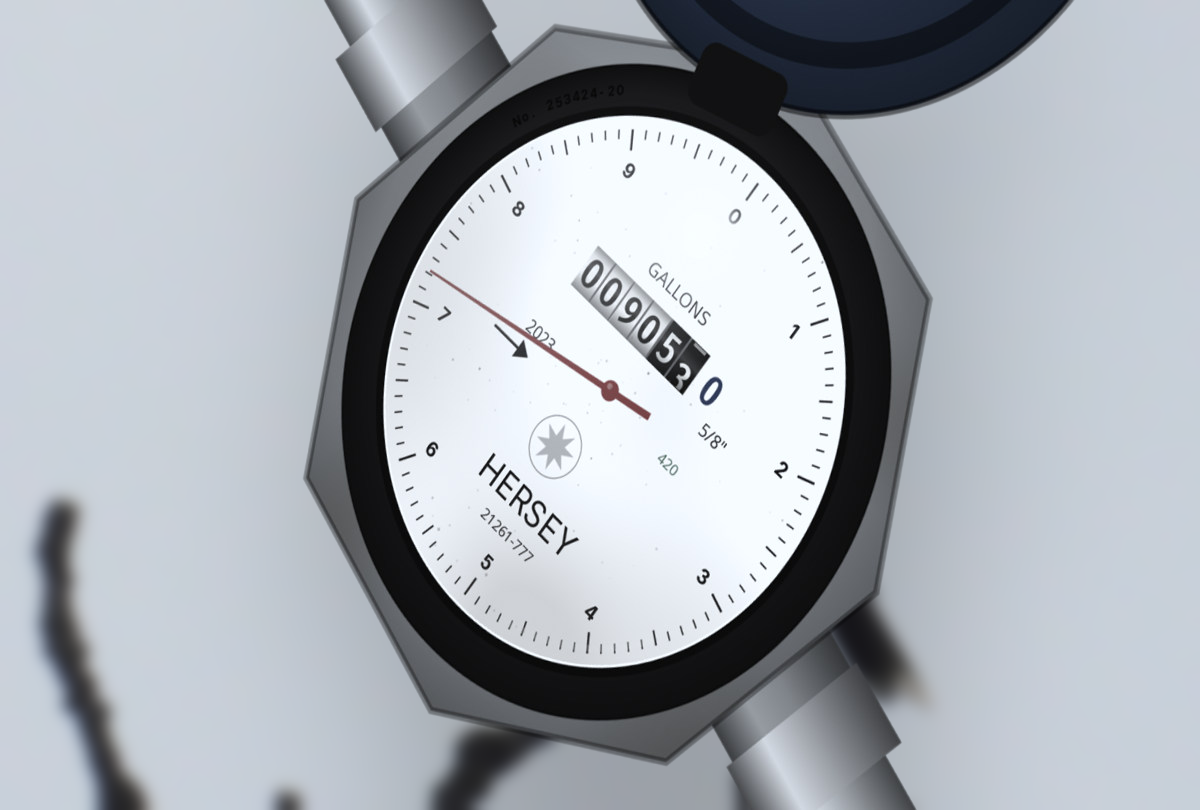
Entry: 90527.2 gal
